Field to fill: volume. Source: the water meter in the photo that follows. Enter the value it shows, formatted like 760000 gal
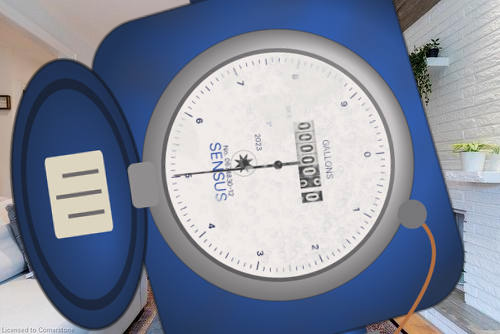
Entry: 85.0 gal
